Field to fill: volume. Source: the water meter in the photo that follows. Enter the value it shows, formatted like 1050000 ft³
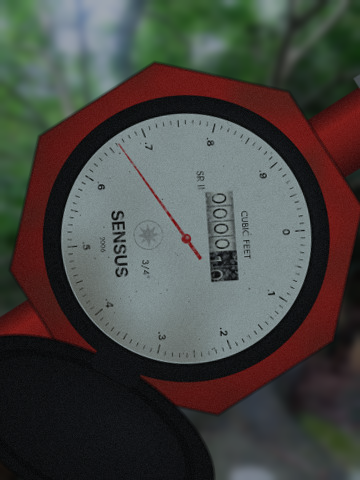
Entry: 9.66 ft³
